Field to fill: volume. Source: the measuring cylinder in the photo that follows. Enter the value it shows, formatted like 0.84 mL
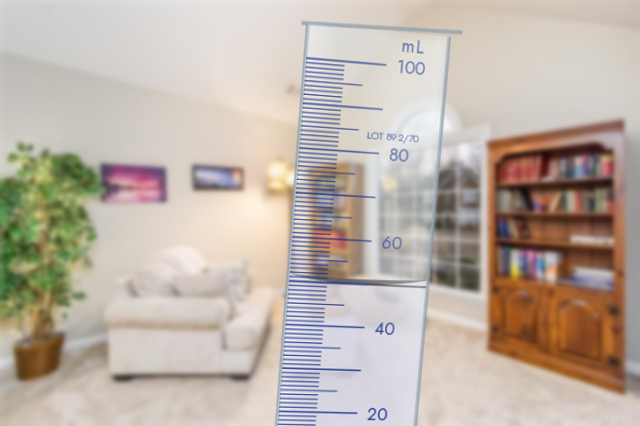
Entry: 50 mL
